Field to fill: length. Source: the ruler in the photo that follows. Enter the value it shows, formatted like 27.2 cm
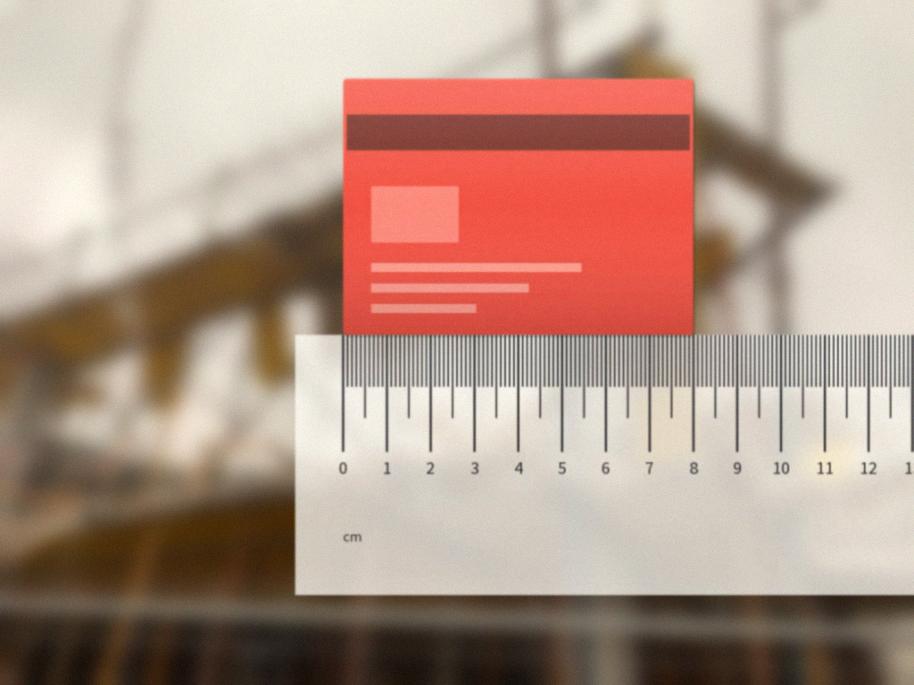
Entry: 8 cm
